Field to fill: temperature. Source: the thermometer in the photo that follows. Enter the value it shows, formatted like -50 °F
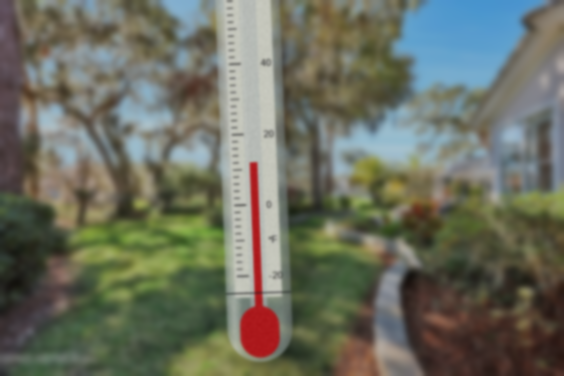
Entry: 12 °F
